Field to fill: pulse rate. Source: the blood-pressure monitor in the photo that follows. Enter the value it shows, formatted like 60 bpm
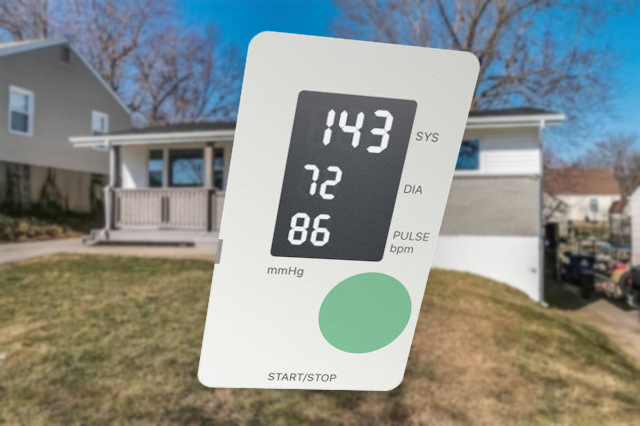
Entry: 86 bpm
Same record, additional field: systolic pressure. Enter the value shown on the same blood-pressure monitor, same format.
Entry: 143 mmHg
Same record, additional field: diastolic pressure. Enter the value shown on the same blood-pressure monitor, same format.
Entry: 72 mmHg
